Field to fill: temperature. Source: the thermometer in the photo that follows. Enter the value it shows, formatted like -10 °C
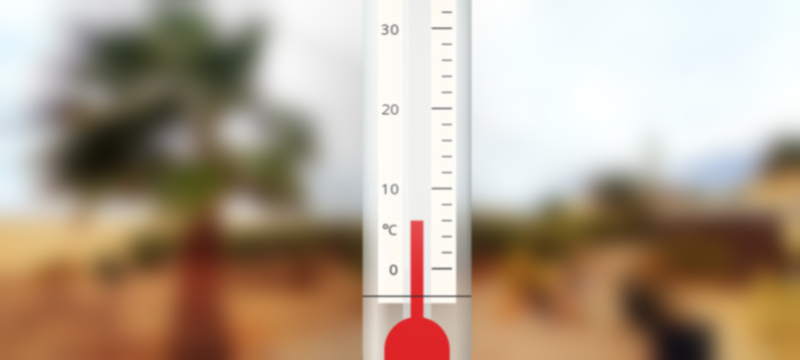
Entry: 6 °C
